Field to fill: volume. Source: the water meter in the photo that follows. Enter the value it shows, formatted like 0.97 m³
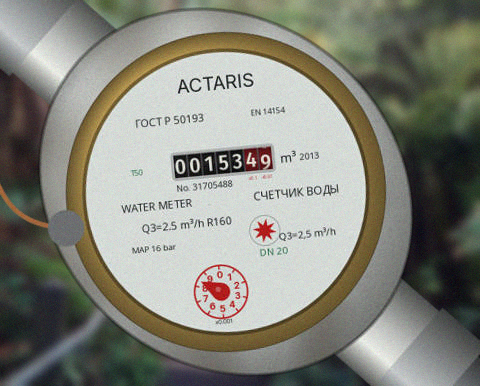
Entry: 153.488 m³
